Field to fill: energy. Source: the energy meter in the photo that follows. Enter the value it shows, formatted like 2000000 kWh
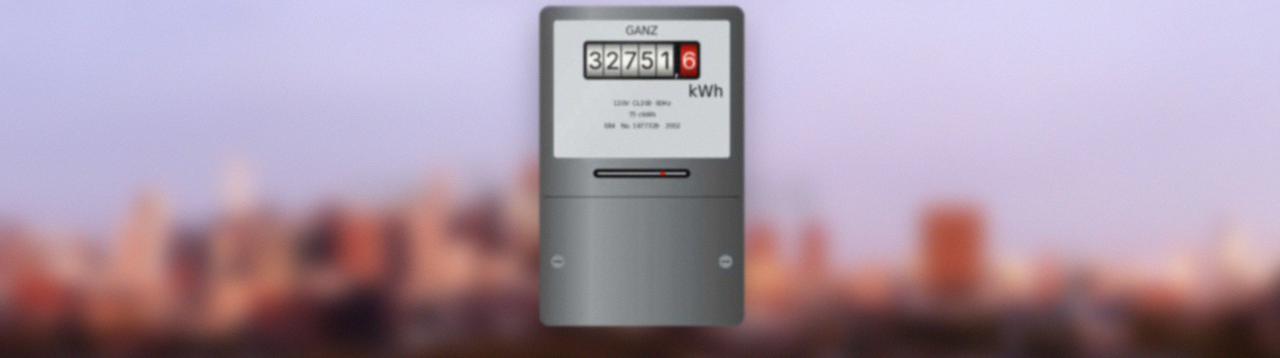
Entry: 32751.6 kWh
